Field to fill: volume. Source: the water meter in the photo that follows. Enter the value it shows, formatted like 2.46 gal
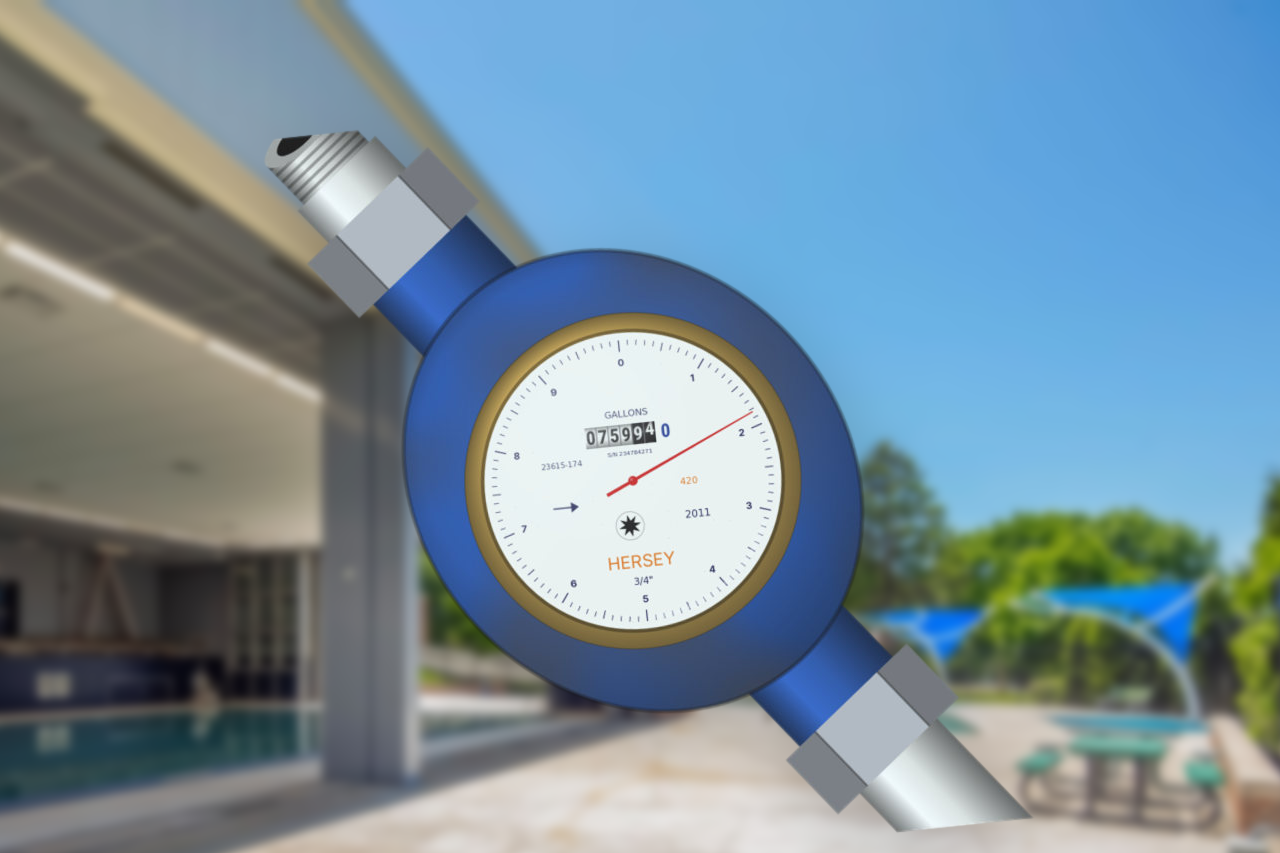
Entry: 759941.8 gal
